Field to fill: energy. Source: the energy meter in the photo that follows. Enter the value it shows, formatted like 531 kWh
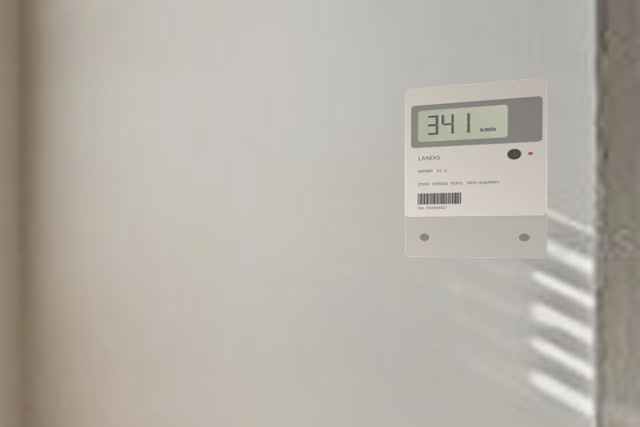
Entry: 341 kWh
